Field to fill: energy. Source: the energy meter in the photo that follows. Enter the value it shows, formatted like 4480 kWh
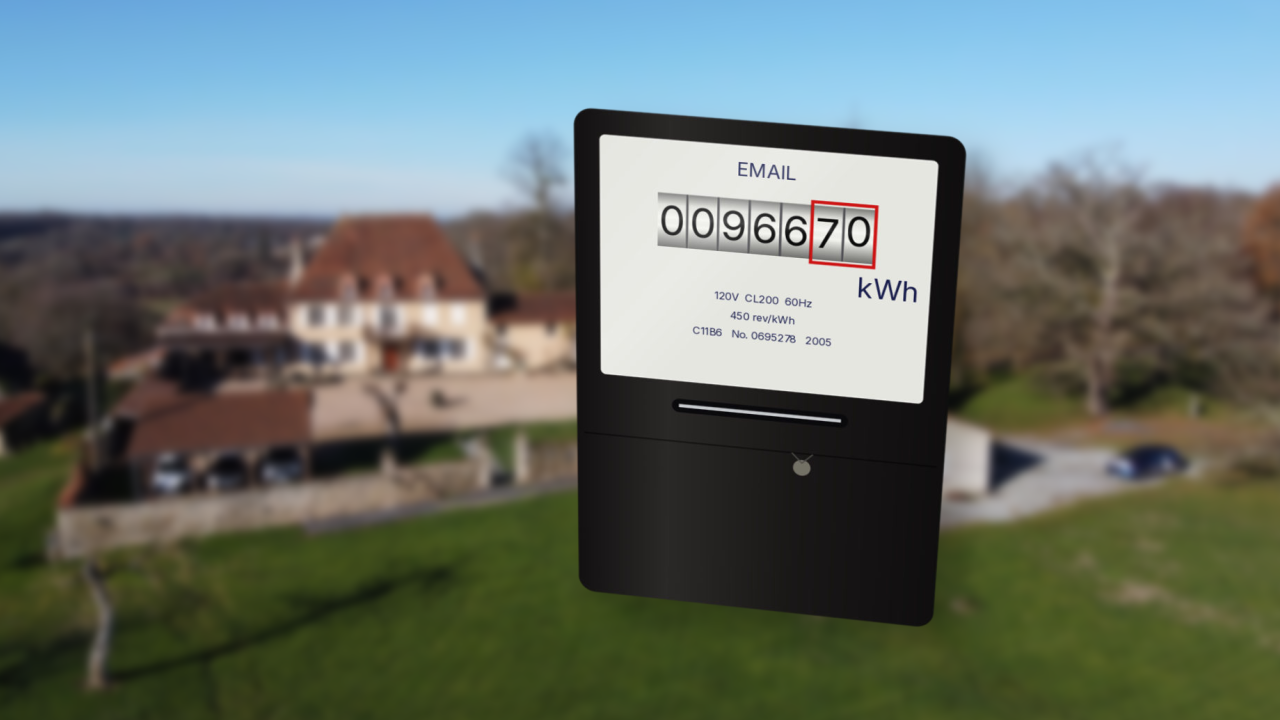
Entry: 966.70 kWh
